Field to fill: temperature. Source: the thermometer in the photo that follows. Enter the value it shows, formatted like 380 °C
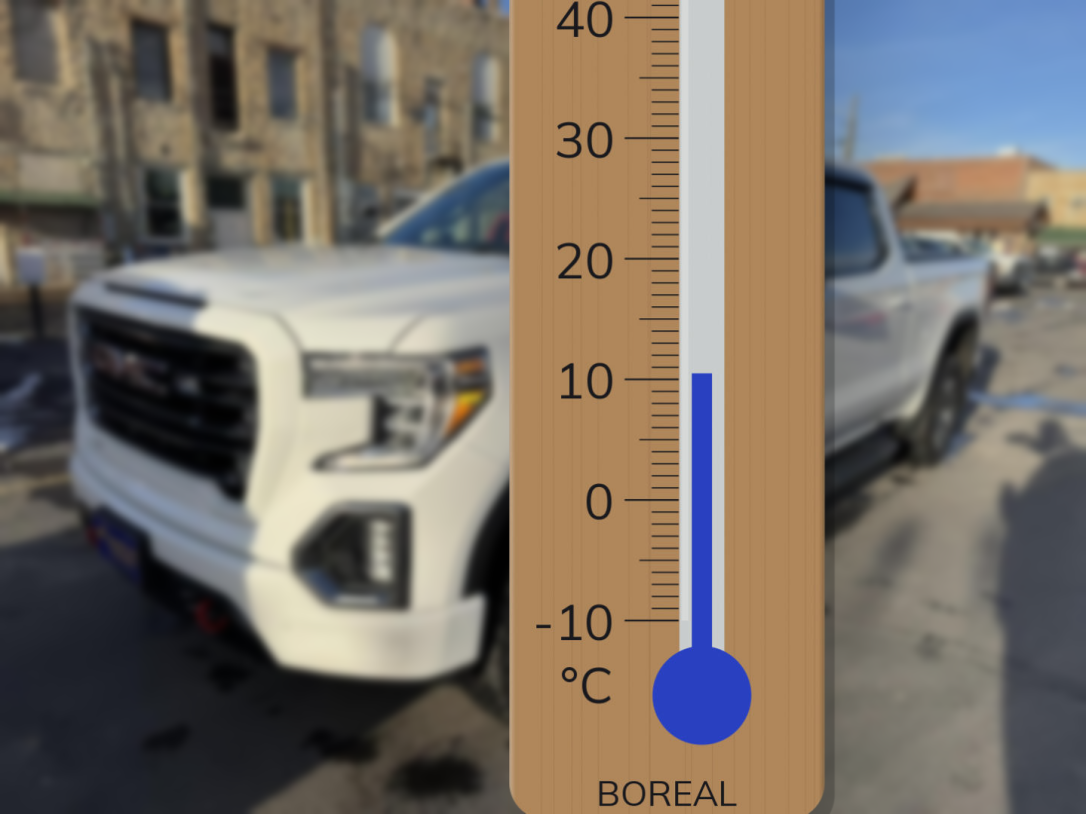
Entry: 10.5 °C
